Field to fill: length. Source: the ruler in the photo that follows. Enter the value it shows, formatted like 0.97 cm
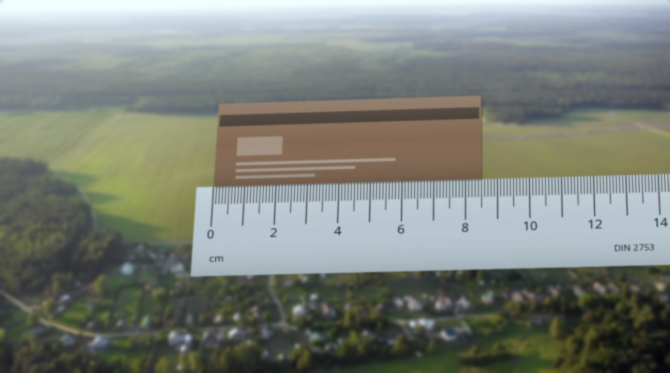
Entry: 8.5 cm
